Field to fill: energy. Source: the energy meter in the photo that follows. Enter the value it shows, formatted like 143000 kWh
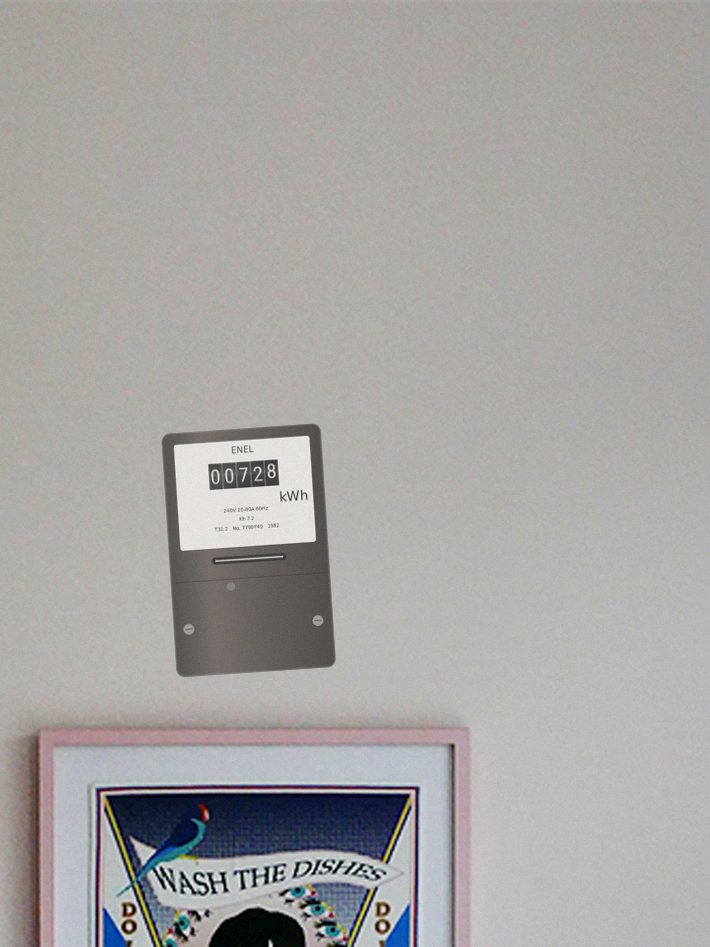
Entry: 728 kWh
